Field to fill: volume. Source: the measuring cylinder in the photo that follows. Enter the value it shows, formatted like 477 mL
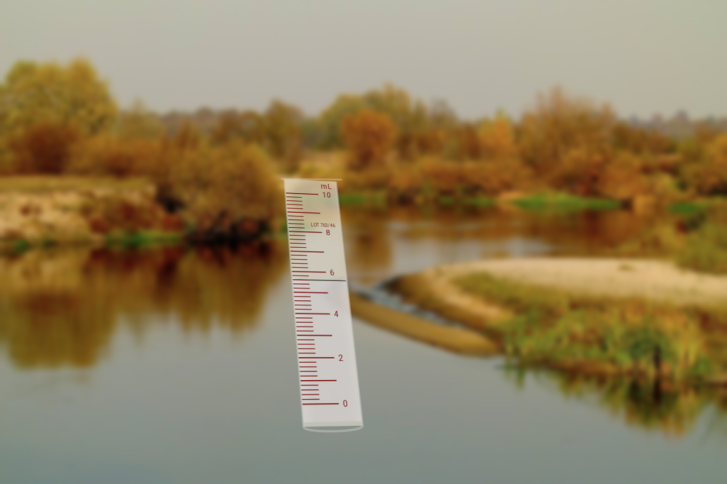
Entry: 5.6 mL
